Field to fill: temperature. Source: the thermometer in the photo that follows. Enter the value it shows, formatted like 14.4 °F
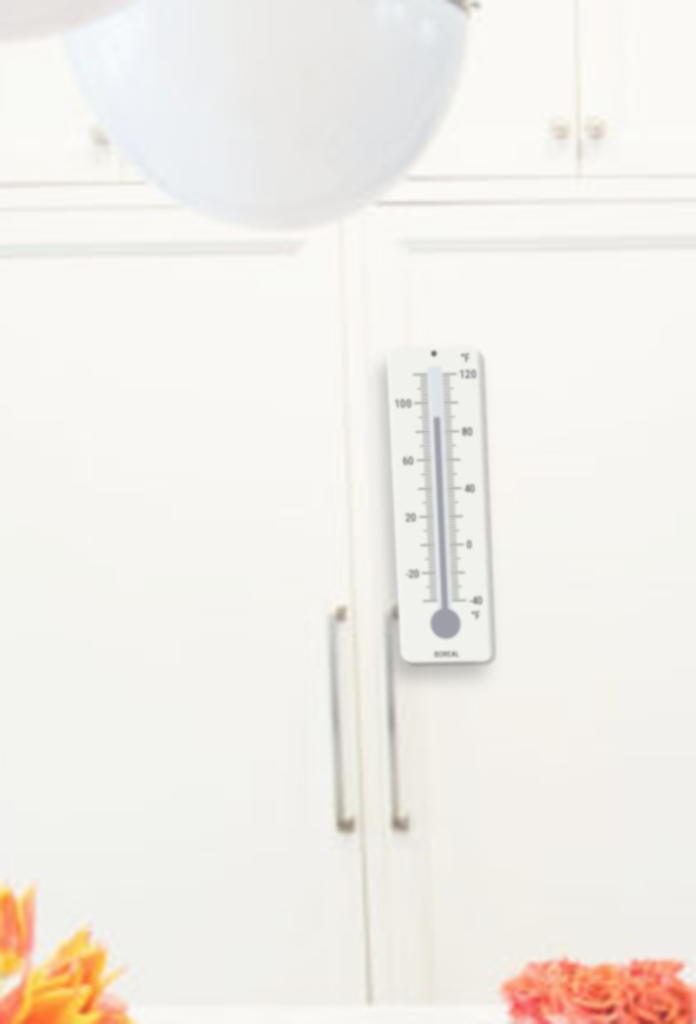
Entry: 90 °F
